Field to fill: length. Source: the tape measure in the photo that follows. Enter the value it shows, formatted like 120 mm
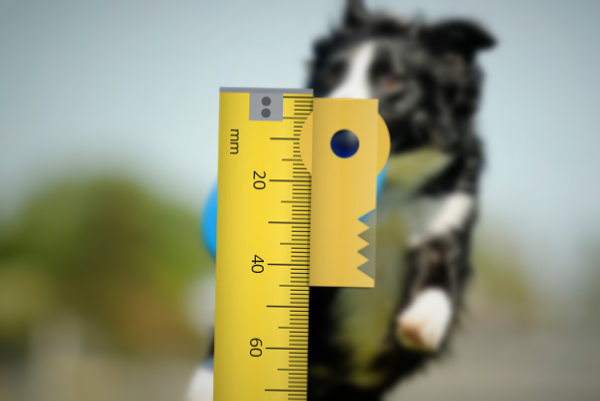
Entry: 45 mm
